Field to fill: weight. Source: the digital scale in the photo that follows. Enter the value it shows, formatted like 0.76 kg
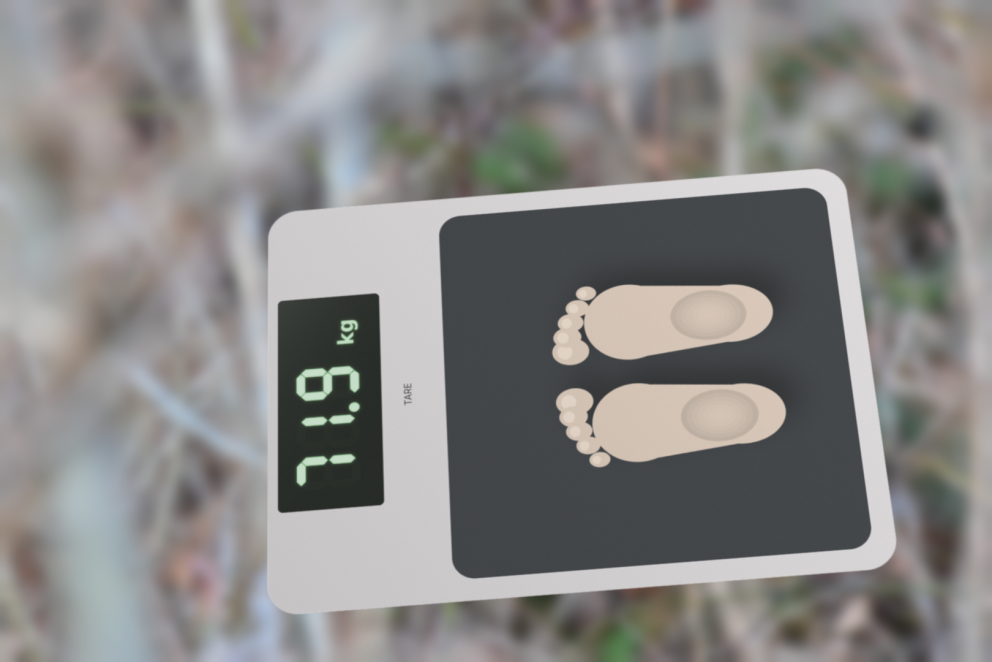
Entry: 71.9 kg
